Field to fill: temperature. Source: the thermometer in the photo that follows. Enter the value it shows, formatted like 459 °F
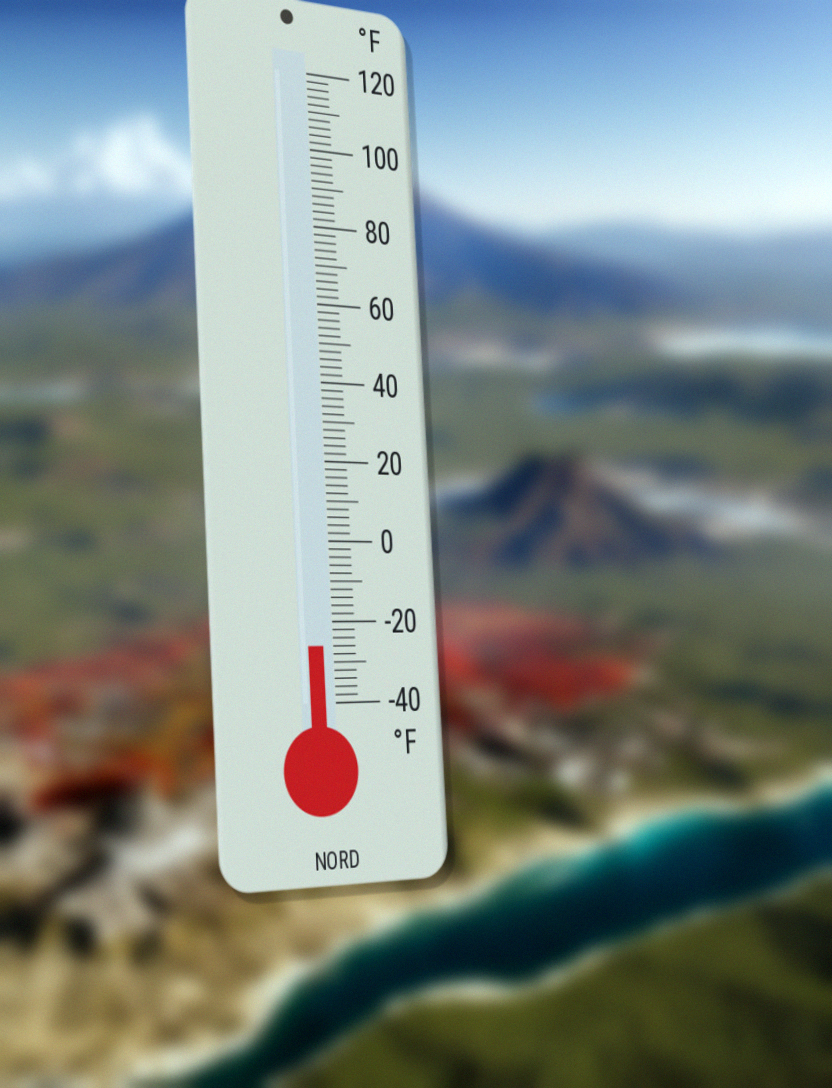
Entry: -26 °F
